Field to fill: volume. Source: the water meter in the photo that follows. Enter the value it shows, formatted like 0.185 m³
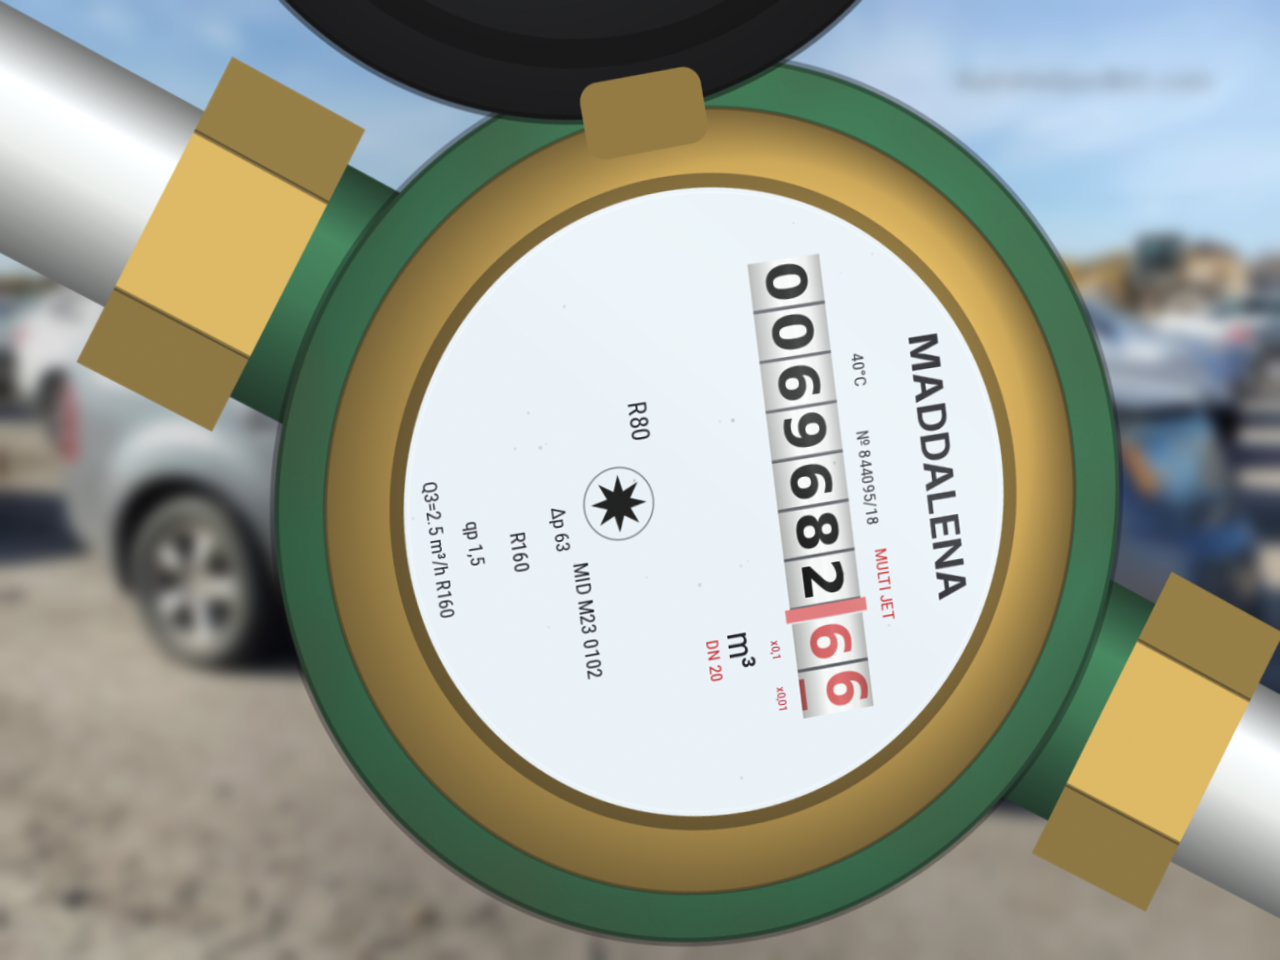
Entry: 69682.66 m³
